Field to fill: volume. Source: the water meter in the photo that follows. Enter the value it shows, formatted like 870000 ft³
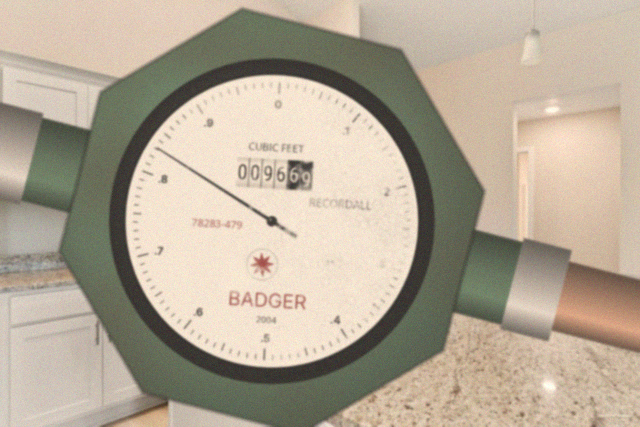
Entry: 9668.83 ft³
